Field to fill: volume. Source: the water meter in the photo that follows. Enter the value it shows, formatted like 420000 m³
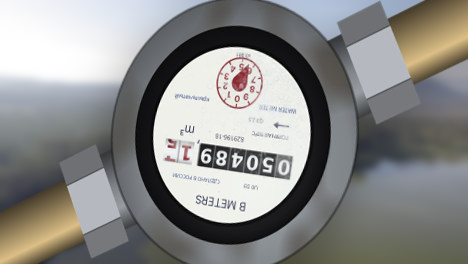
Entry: 50489.145 m³
